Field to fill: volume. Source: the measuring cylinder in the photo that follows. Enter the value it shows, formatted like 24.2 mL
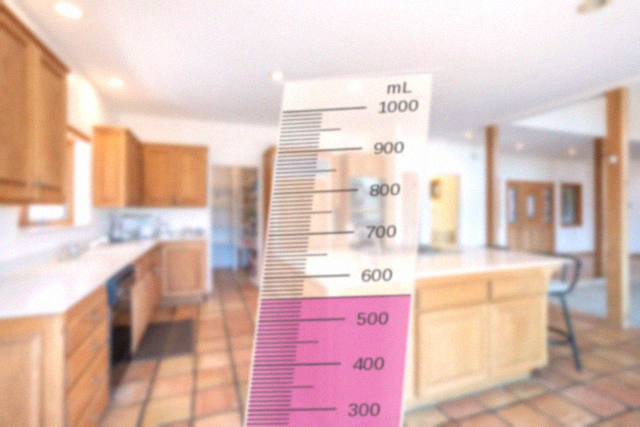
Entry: 550 mL
